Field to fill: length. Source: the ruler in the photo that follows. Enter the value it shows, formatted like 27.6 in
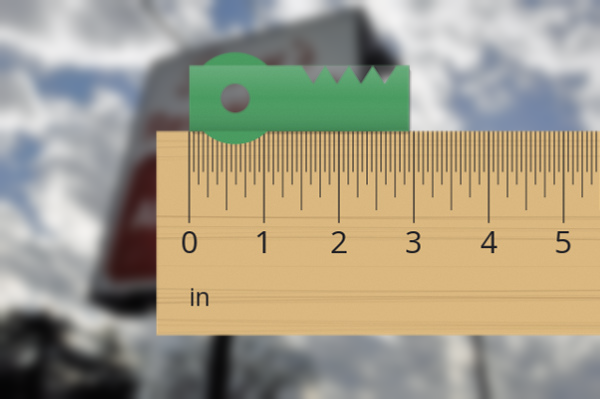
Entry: 2.9375 in
